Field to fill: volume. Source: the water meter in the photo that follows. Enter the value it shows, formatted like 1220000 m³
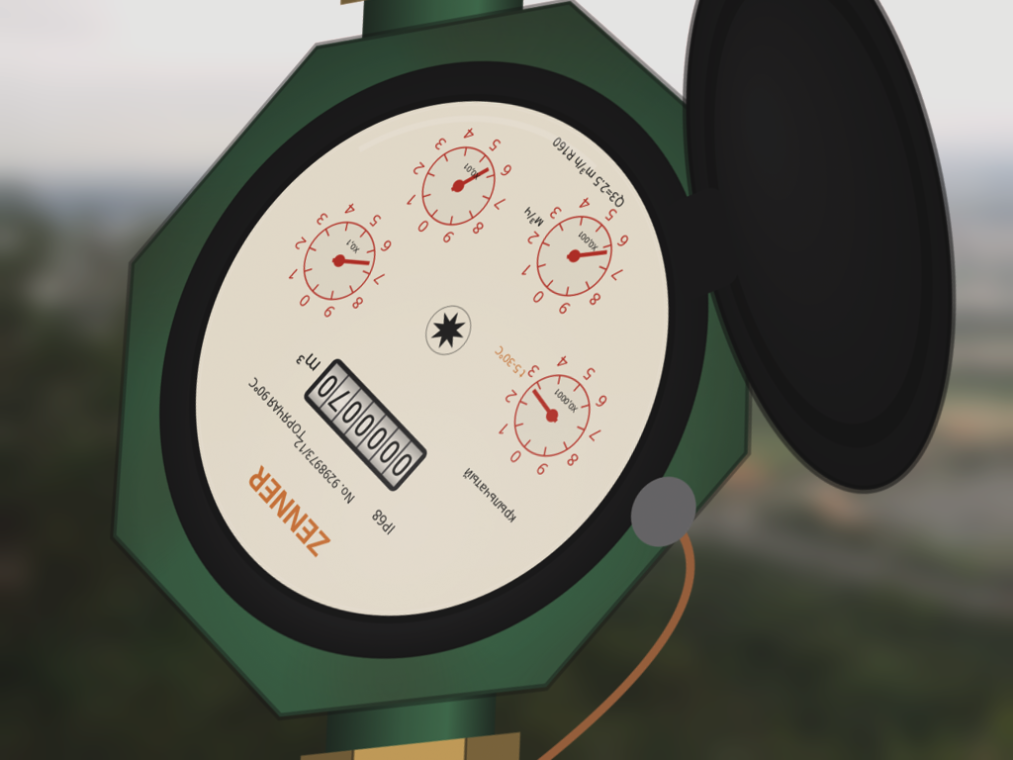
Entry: 70.6562 m³
